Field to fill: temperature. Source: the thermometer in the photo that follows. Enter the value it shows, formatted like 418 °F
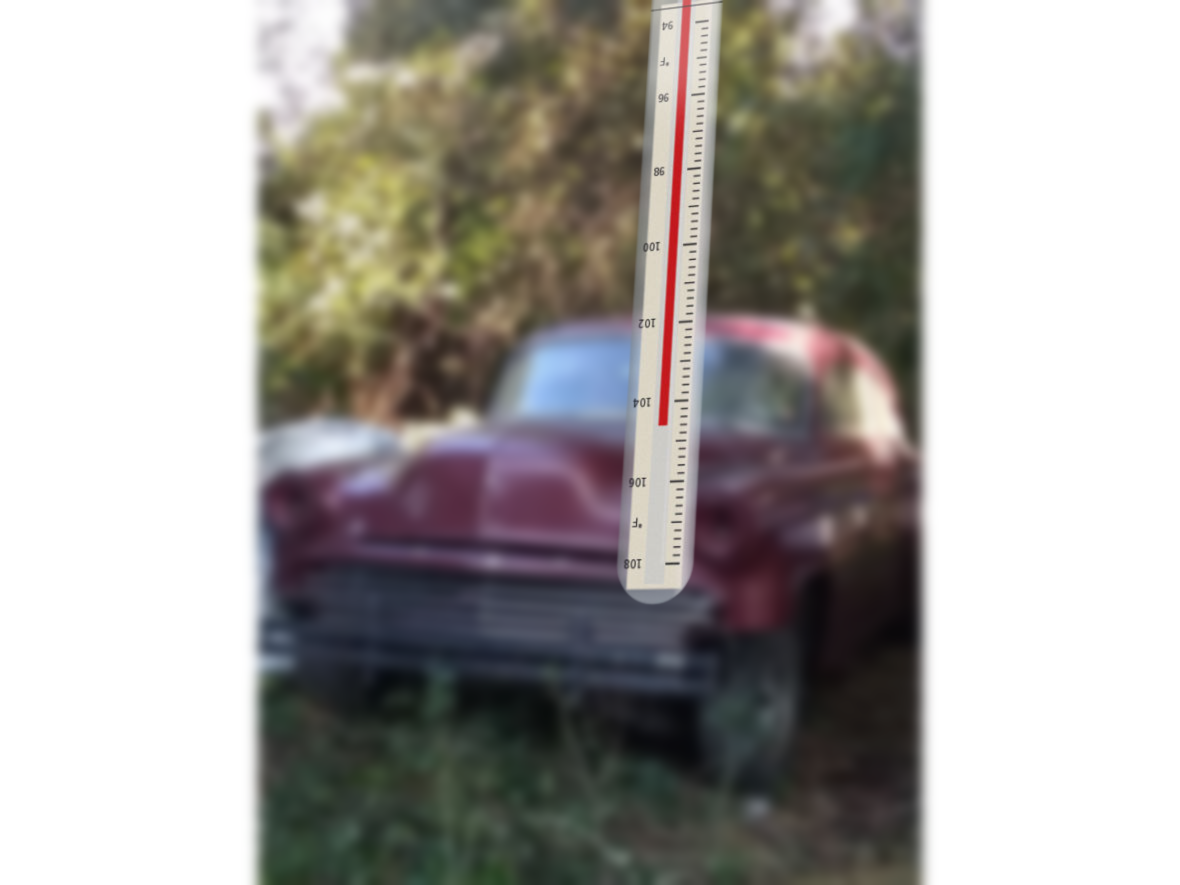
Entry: 104.6 °F
